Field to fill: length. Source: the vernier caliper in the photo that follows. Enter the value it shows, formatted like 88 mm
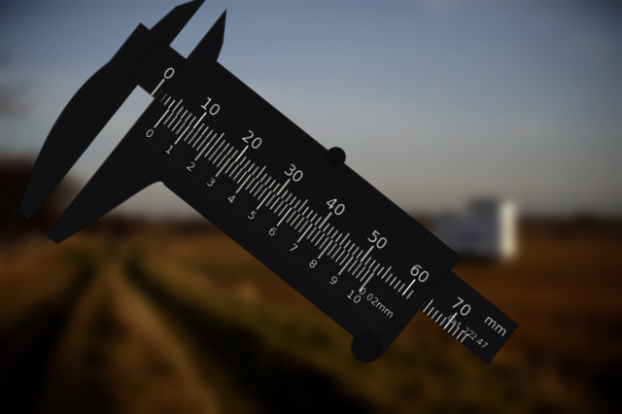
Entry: 4.2 mm
